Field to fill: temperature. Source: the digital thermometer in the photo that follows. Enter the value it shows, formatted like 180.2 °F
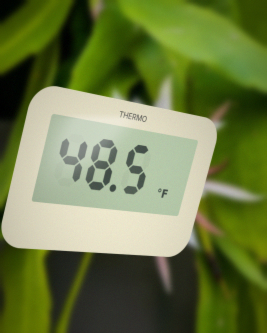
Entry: 48.5 °F
